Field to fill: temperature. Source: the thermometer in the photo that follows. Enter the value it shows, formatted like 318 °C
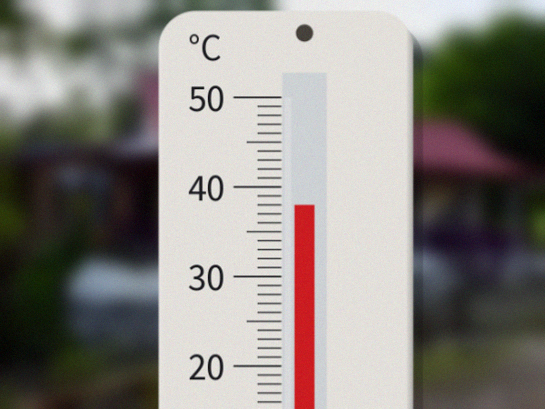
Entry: 38 °C
